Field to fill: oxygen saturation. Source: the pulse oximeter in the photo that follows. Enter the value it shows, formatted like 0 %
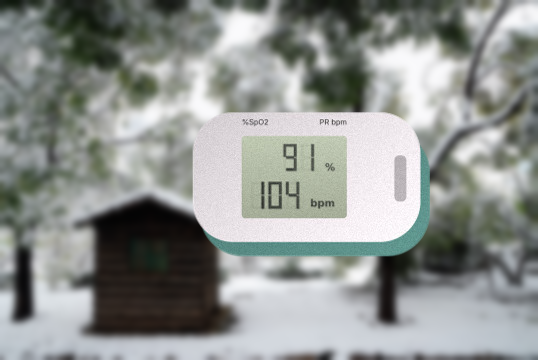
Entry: 91 %
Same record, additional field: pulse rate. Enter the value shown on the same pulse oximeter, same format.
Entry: 104 bpm
